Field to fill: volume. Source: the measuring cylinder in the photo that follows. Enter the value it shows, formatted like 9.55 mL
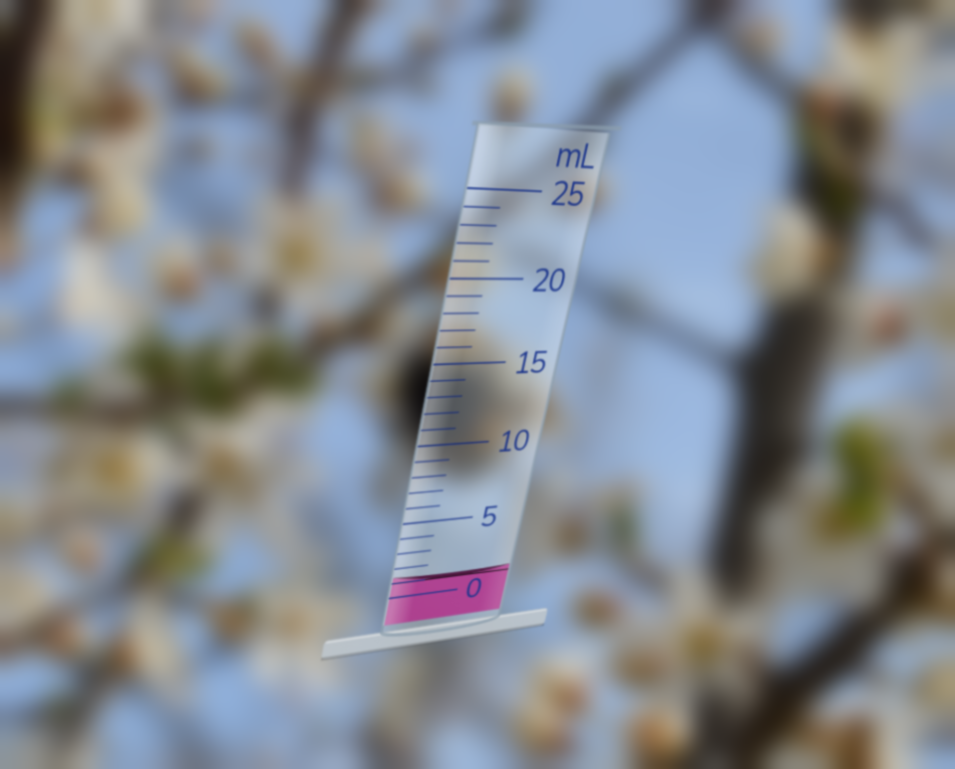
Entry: 1 mL
